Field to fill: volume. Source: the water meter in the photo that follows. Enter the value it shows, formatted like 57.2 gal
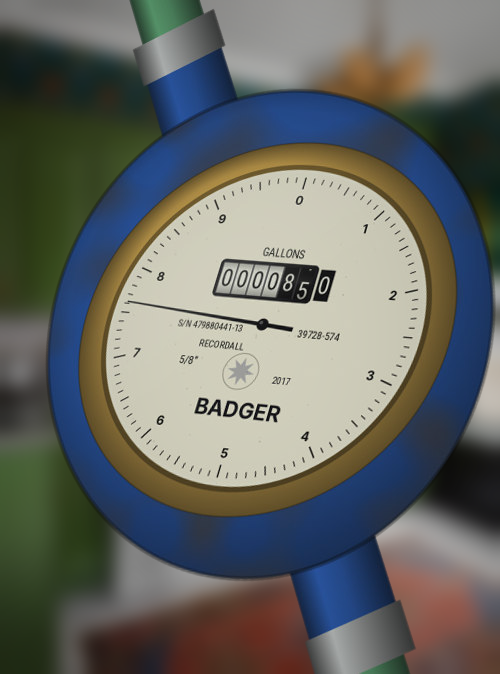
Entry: 847.6 gal
